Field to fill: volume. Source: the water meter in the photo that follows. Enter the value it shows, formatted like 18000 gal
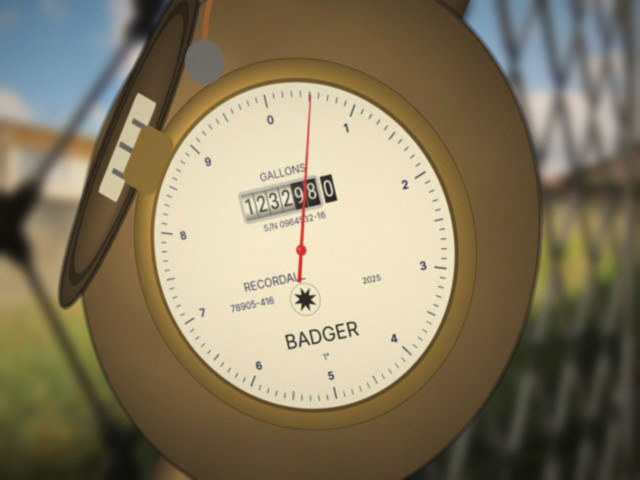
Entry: 1232980.5 gal
